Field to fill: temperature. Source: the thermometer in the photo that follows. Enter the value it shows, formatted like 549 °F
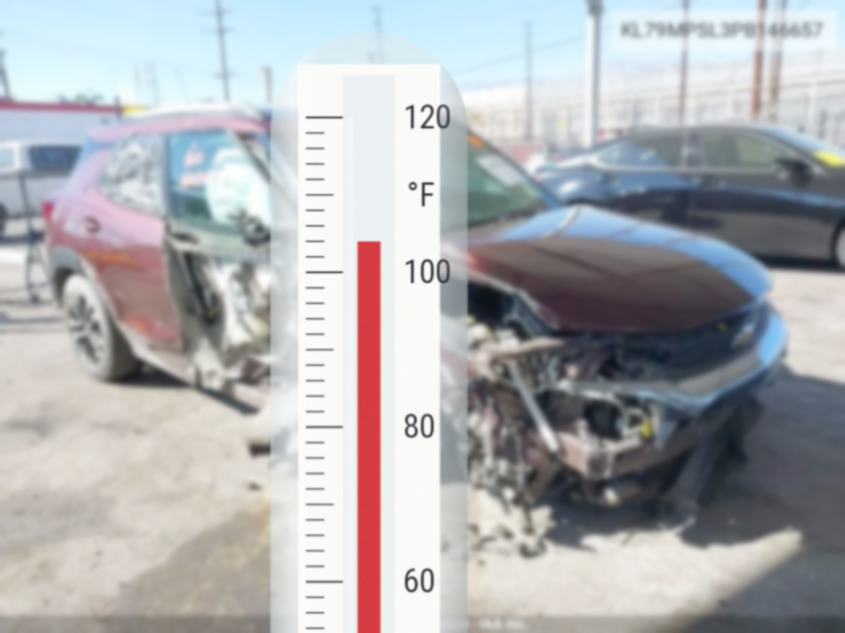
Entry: 104 °F
